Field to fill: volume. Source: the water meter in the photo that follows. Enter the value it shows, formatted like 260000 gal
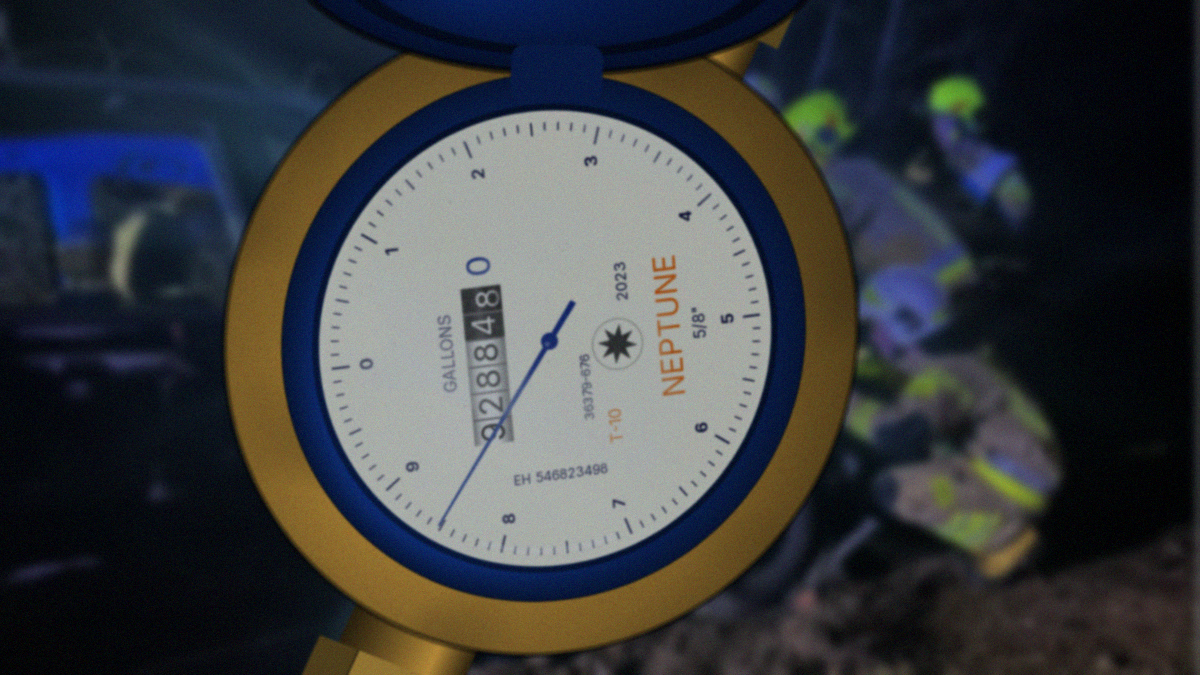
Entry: 9288478.5 gal
